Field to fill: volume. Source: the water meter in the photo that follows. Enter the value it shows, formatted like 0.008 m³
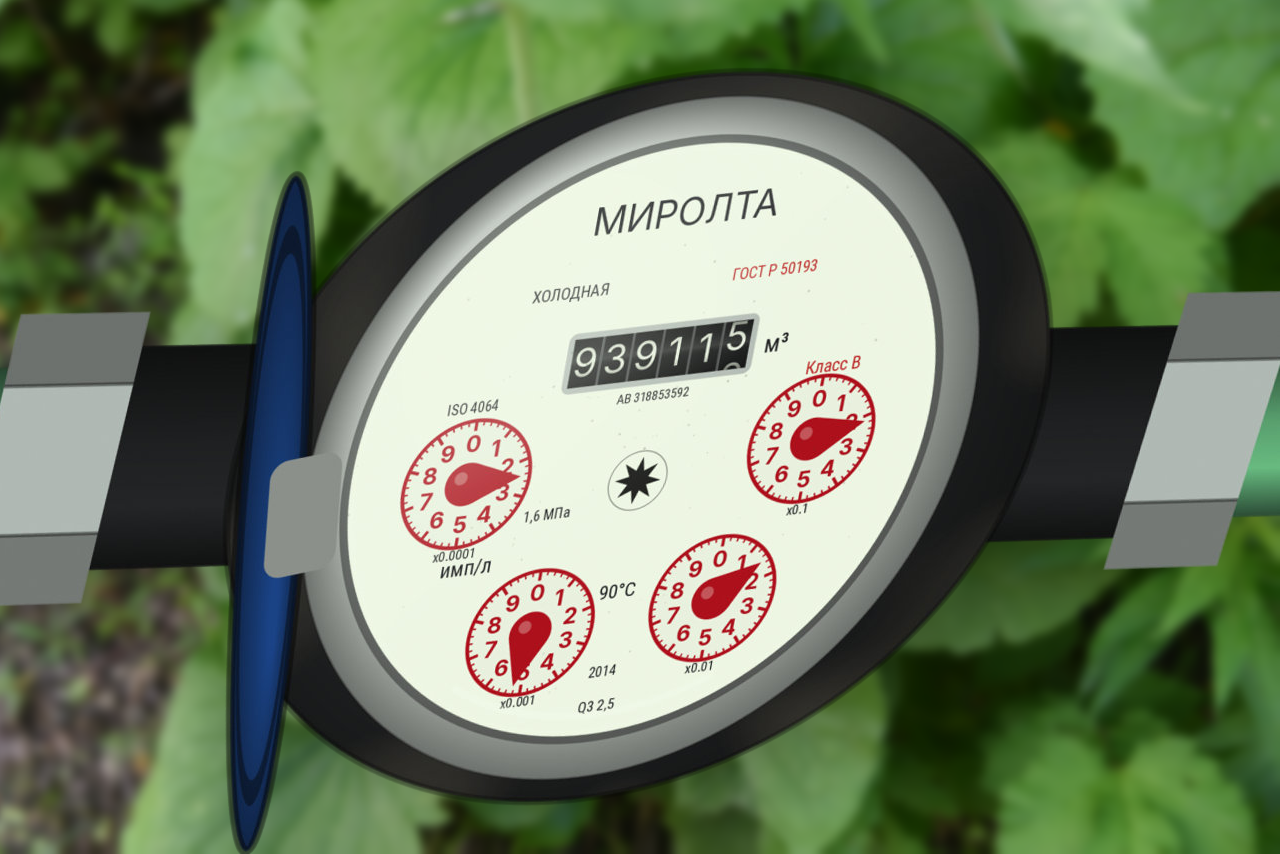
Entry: 939115.2152 m³
